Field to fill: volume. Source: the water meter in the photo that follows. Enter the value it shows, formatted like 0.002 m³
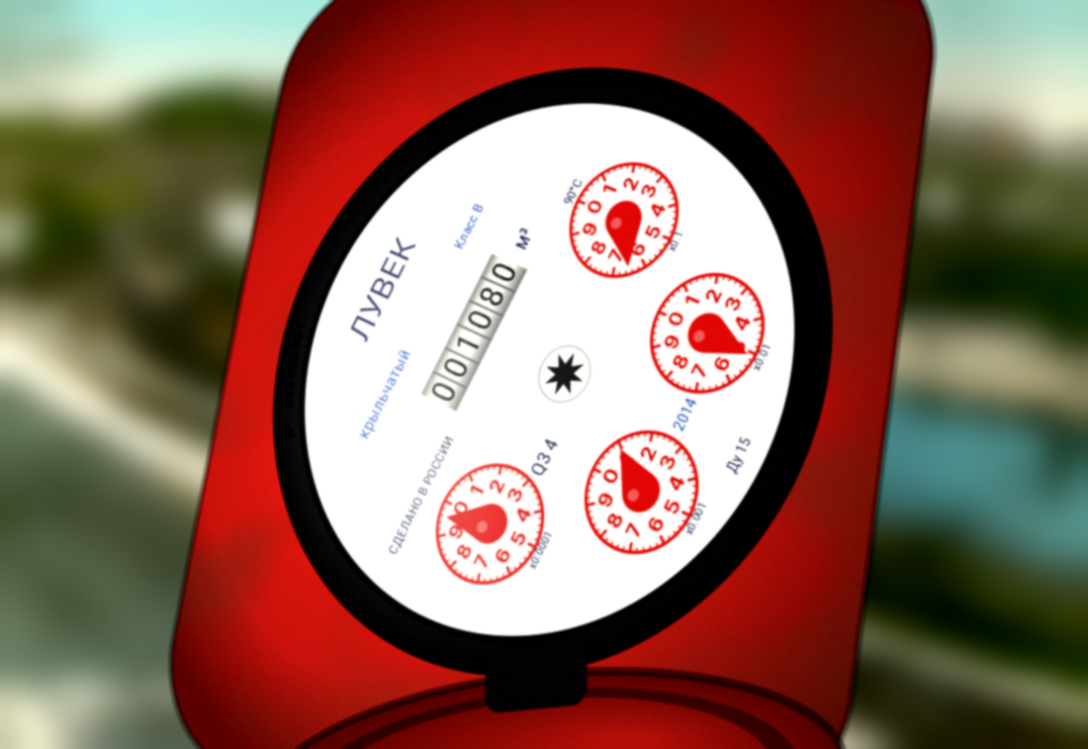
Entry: 1080.6509 m³
